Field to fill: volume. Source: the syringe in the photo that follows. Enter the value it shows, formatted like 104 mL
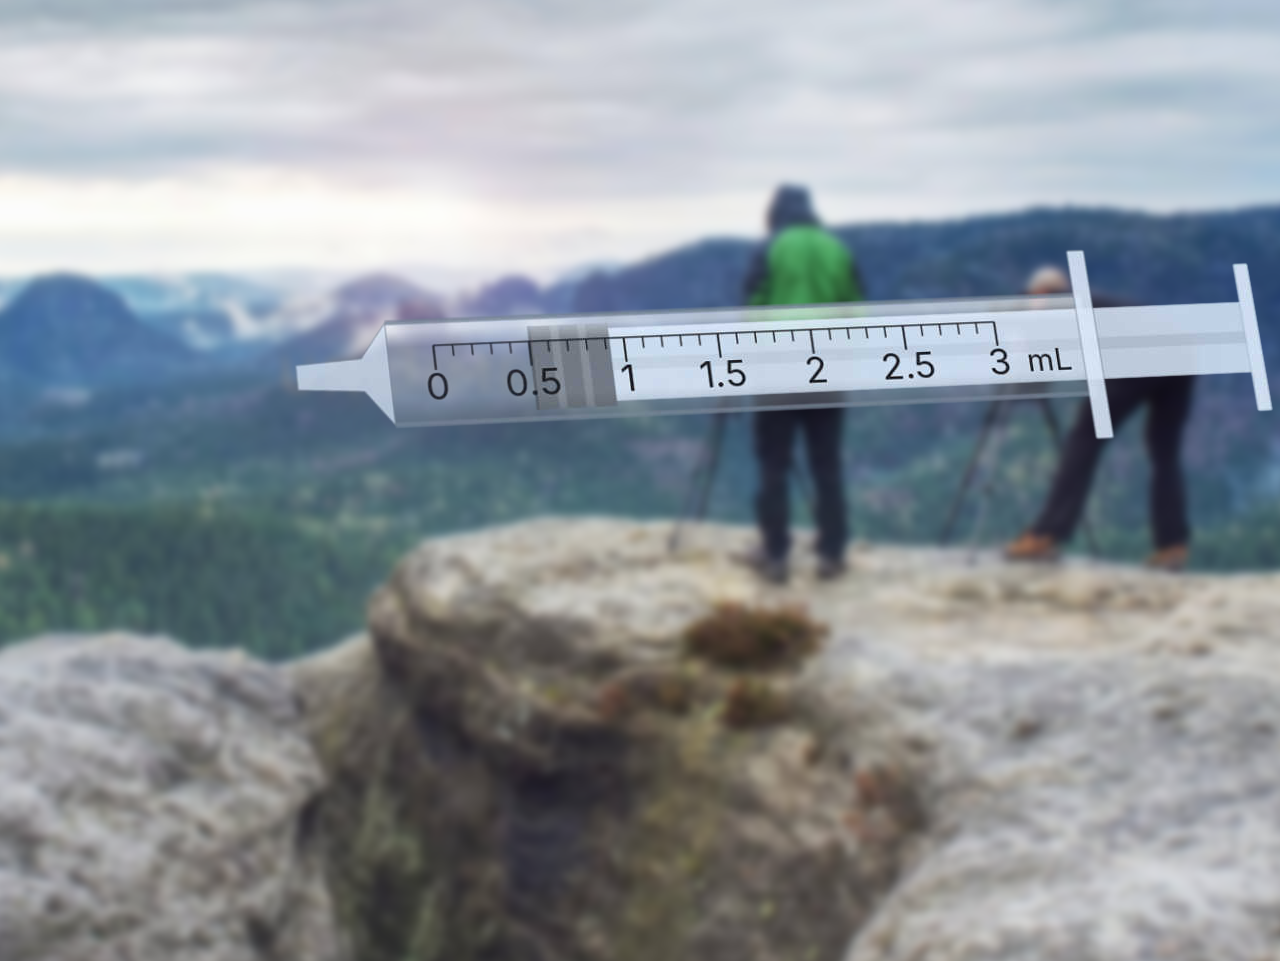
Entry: 0.5 mL
